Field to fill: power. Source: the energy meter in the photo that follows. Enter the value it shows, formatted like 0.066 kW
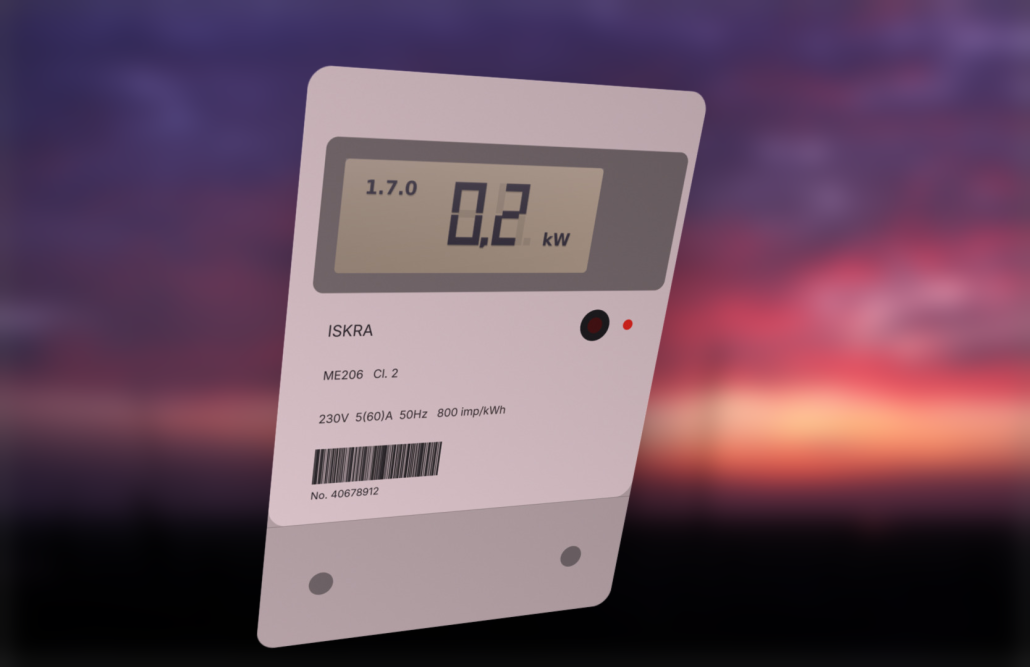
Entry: 0.2 kW
